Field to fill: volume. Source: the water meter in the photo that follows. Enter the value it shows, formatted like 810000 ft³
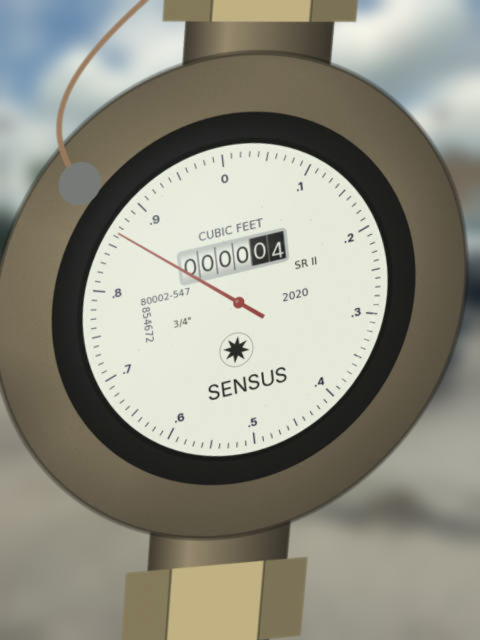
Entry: 3.86 ft³
